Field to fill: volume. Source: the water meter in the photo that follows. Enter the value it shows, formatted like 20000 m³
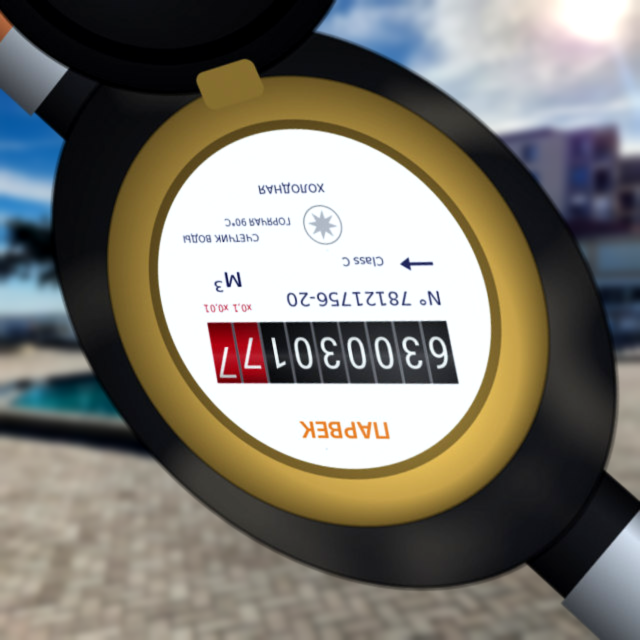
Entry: 6300301.77 m³
